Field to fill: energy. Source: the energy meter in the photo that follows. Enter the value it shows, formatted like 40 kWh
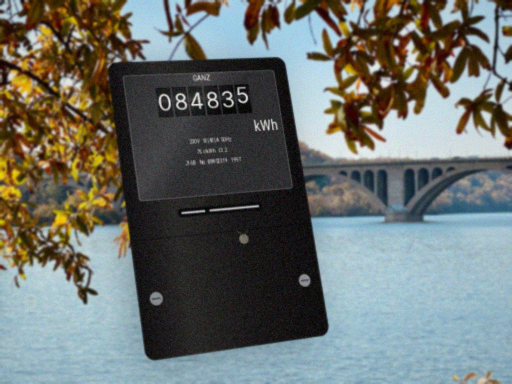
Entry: 84835 kWh
